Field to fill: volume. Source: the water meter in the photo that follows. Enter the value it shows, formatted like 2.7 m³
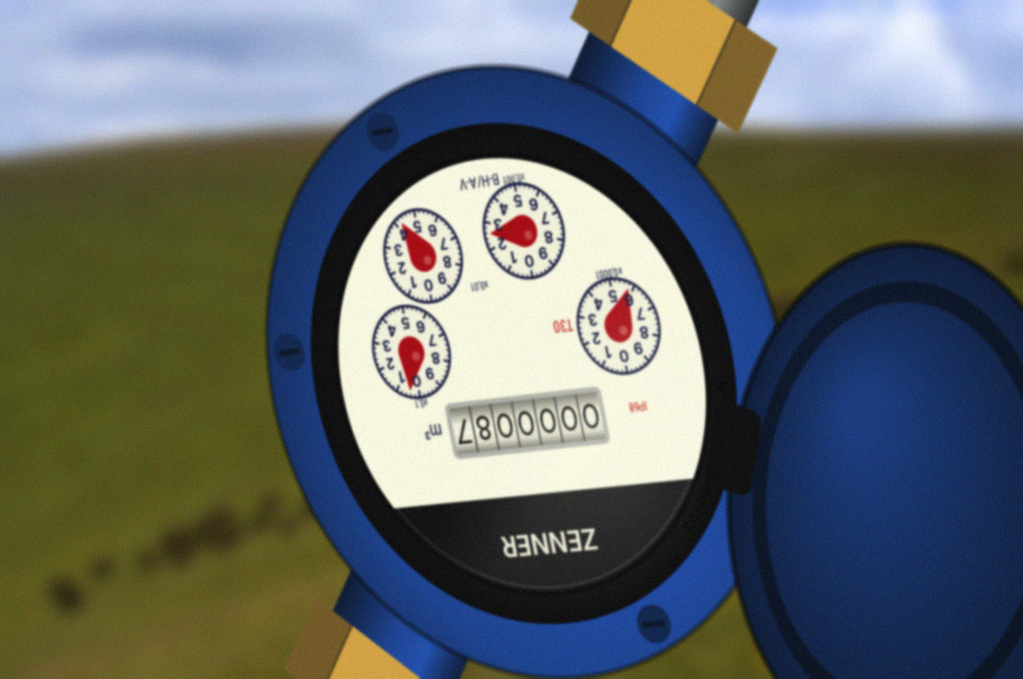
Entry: 87.0425 m³
